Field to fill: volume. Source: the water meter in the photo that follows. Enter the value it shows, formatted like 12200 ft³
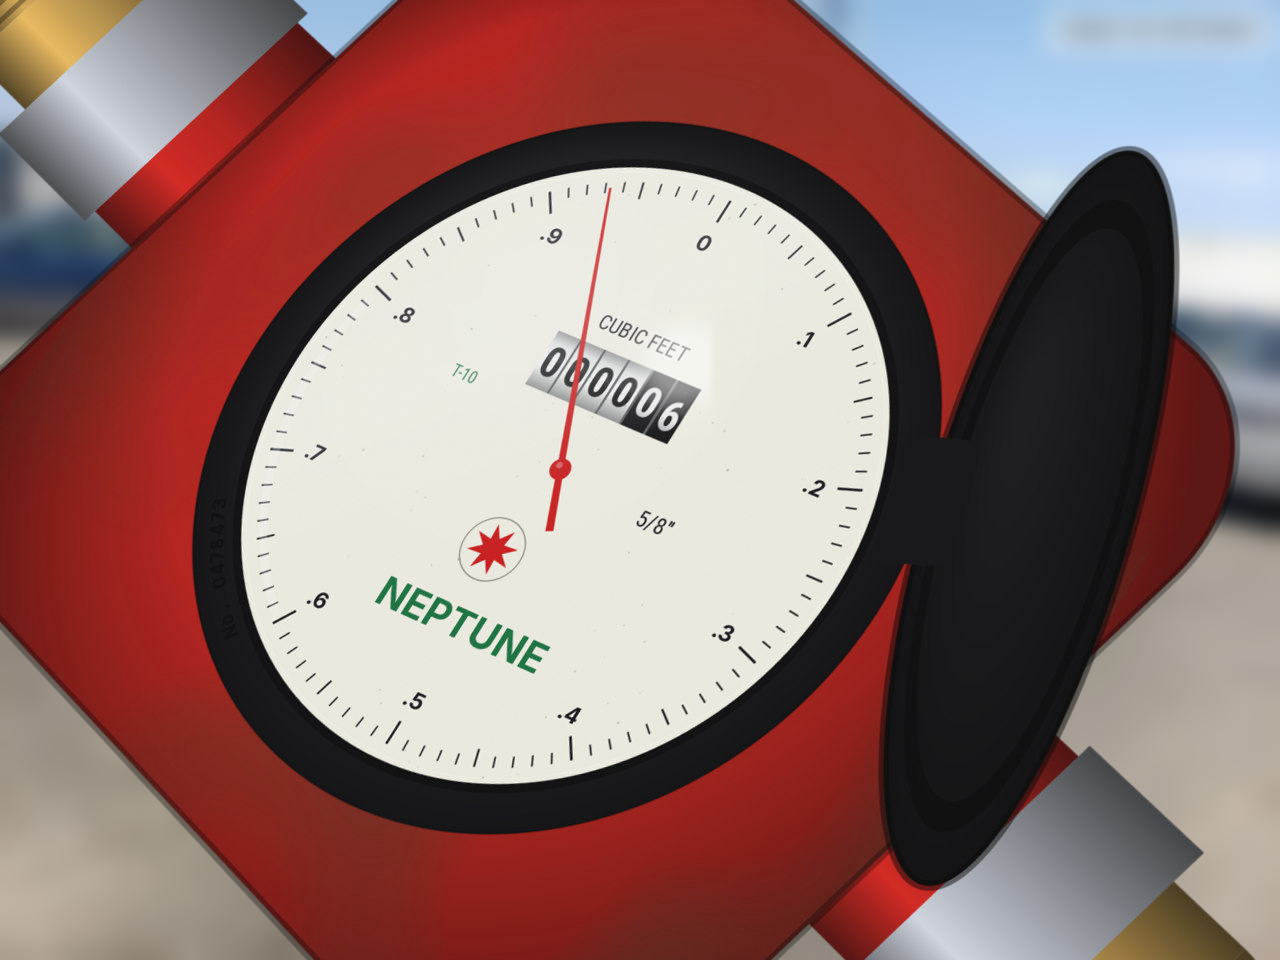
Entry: 5.93 ft³
